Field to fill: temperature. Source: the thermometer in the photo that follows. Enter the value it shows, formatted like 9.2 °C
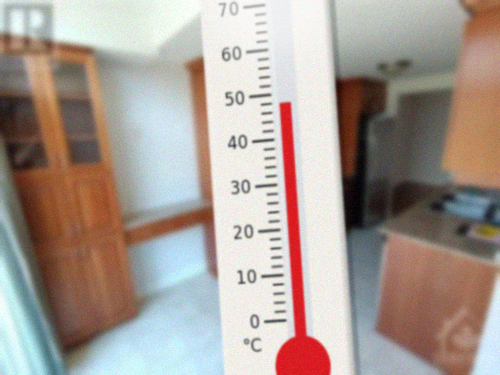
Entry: 48 °C
